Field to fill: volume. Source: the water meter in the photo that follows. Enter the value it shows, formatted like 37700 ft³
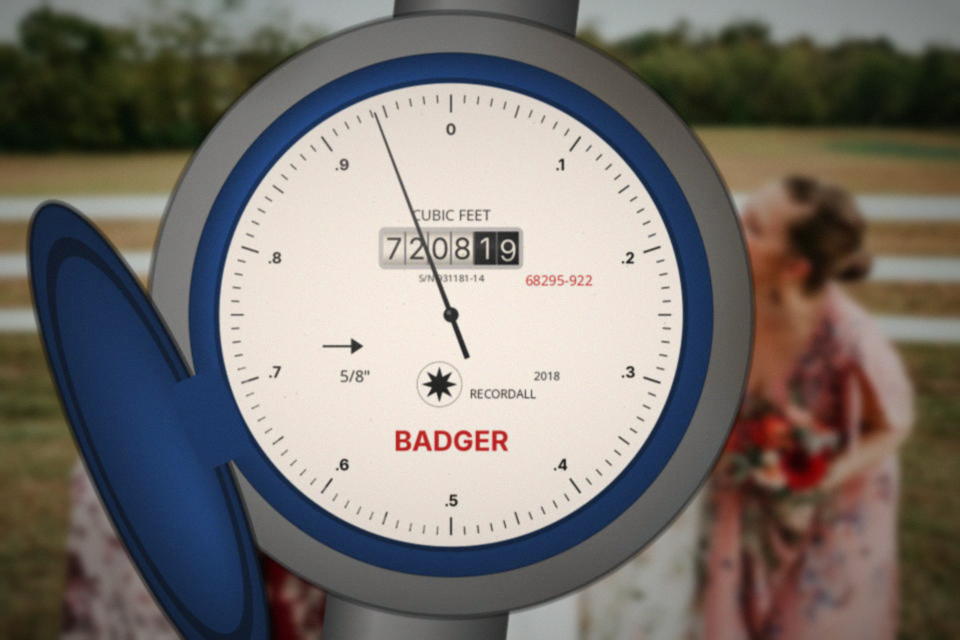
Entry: 720818.94 ft³
